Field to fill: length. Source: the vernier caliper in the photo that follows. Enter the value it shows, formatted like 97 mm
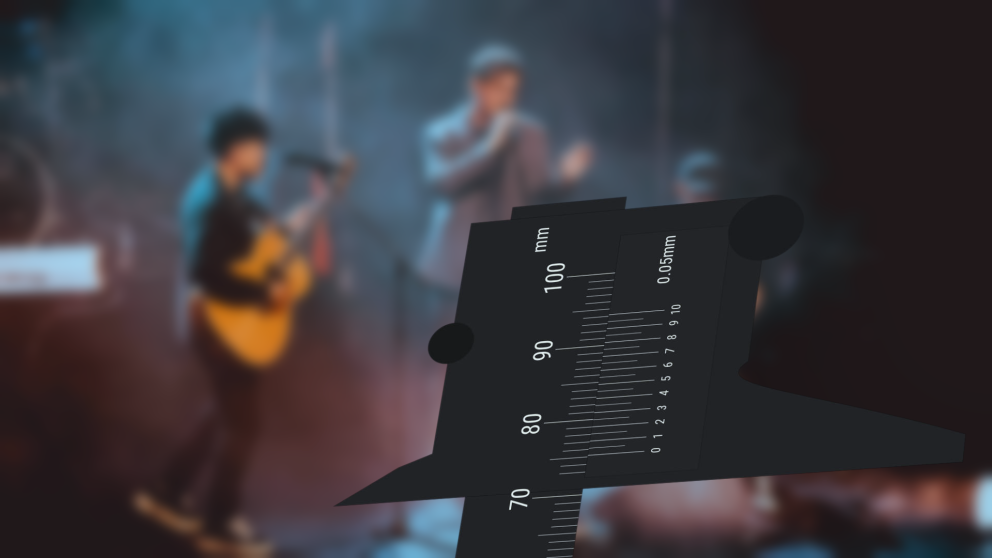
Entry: 75.2 mm
